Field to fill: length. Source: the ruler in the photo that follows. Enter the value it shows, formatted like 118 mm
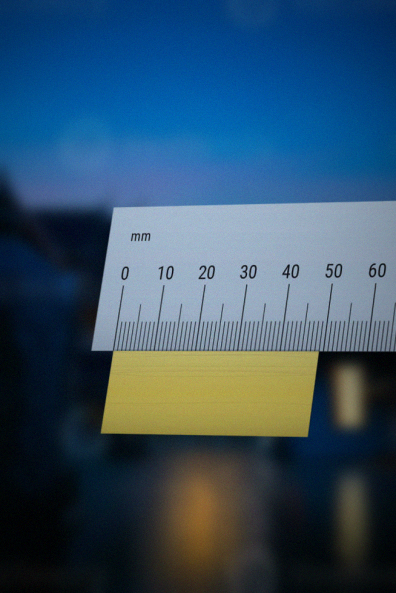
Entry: 49 mm
